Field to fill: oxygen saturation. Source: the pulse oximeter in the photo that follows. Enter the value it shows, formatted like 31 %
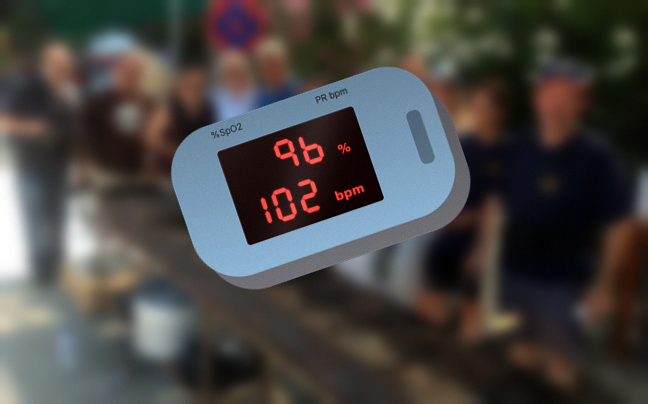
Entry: 96 %
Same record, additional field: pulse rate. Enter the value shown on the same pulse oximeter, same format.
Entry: 102 bpm
